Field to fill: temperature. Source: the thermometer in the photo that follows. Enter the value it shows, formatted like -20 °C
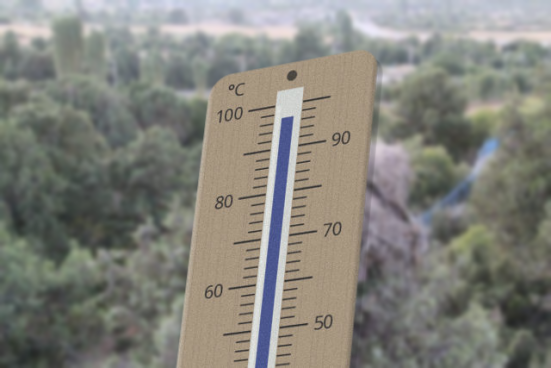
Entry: 97 °C
